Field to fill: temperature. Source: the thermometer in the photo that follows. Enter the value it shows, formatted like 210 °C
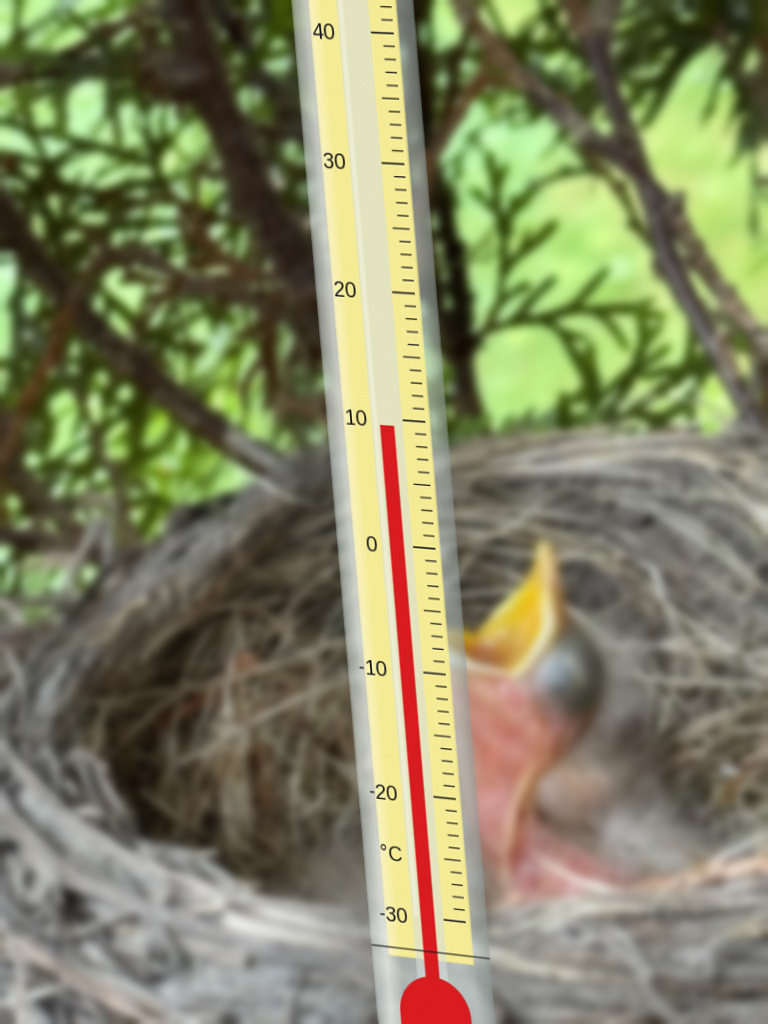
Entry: 9.5 °C
